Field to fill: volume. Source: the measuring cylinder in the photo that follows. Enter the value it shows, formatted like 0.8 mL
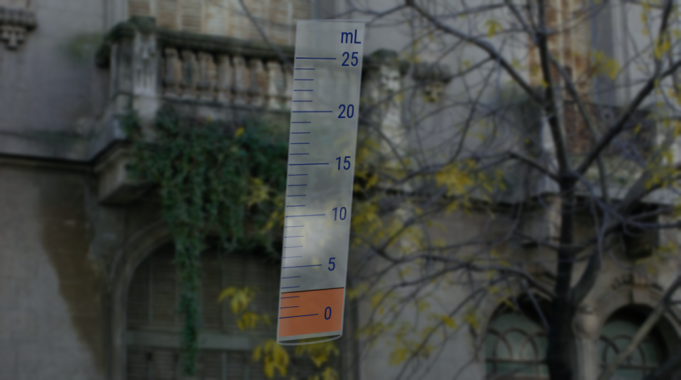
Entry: 2.5 mL
